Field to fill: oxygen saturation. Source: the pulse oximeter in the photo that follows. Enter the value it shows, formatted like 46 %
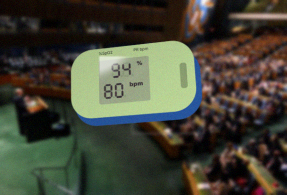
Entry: 94 %
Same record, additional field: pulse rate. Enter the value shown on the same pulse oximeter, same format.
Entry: 80 bpm
